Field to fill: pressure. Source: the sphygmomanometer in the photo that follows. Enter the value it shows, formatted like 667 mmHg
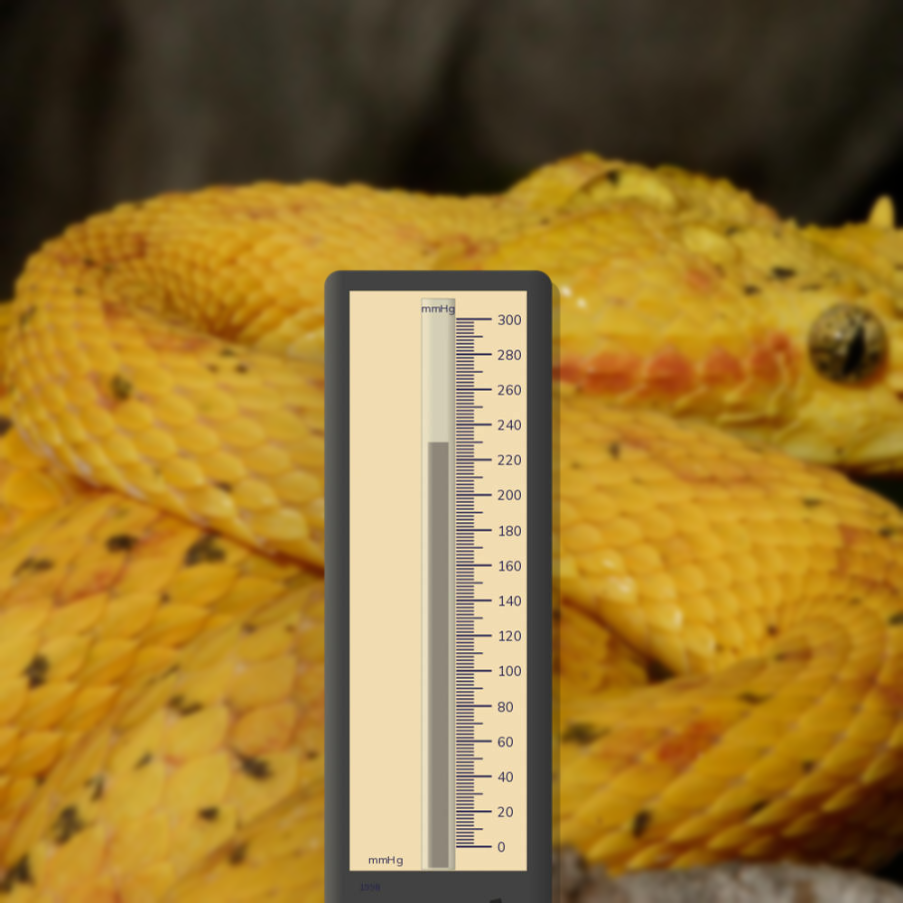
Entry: 230 mmHg
